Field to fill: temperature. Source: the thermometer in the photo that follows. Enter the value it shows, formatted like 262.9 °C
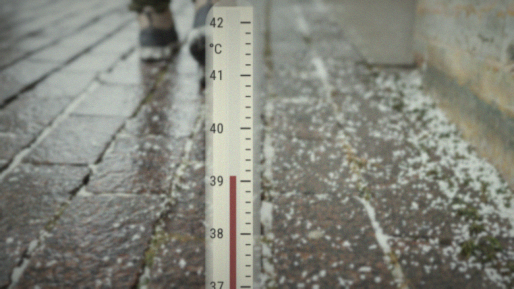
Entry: 39.1 °C
